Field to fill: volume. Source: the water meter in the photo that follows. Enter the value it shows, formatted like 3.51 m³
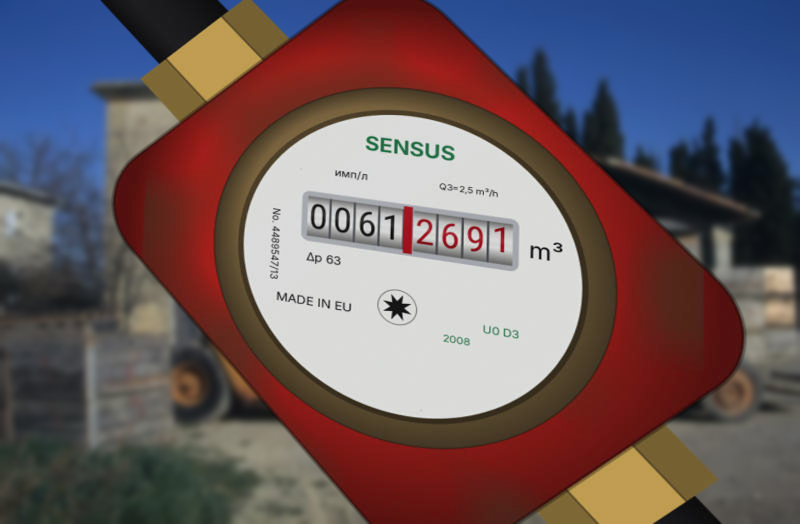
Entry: 61.2691 m³
